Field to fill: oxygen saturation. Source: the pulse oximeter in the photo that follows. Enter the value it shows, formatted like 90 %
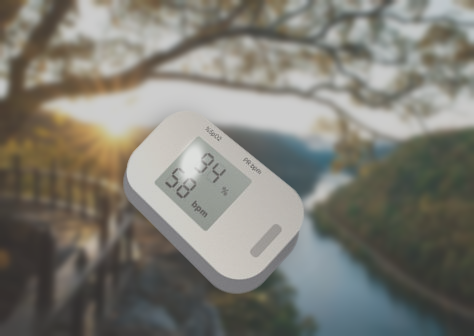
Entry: 94 %
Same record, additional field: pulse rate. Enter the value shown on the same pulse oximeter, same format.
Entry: 58 bpm
